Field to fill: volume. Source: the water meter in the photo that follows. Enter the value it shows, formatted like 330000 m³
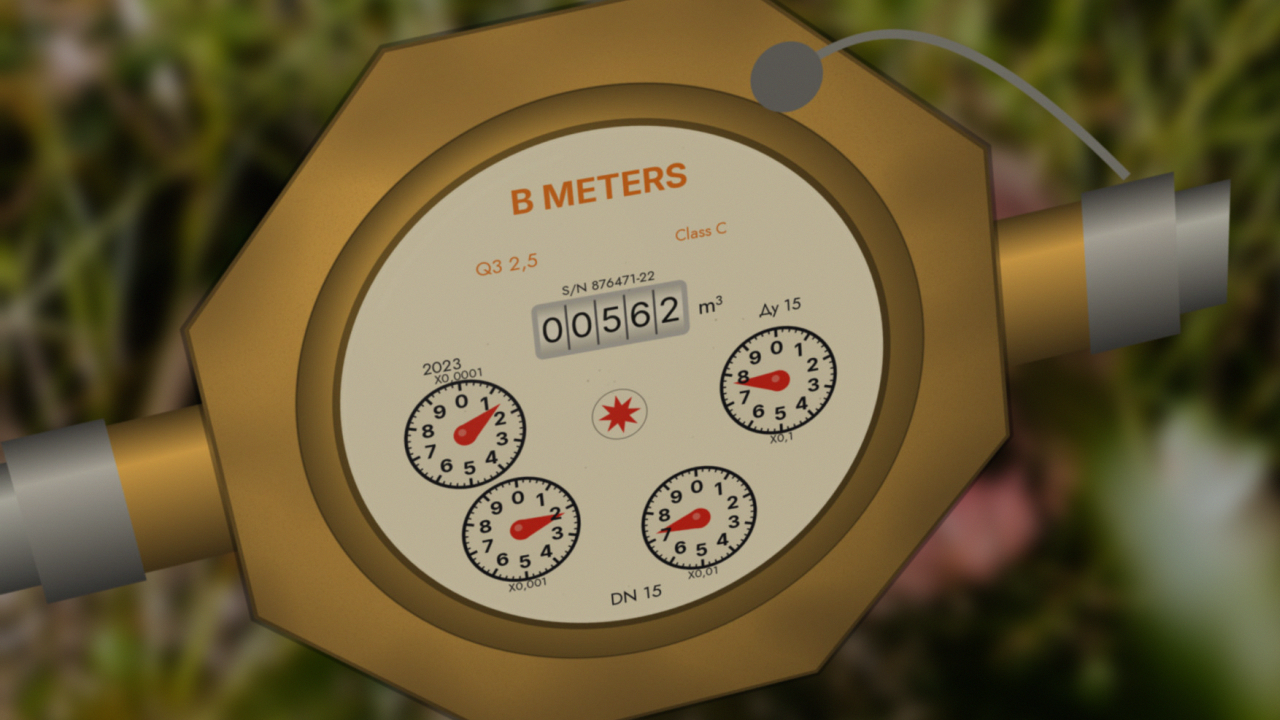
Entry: 562.7721 m³
